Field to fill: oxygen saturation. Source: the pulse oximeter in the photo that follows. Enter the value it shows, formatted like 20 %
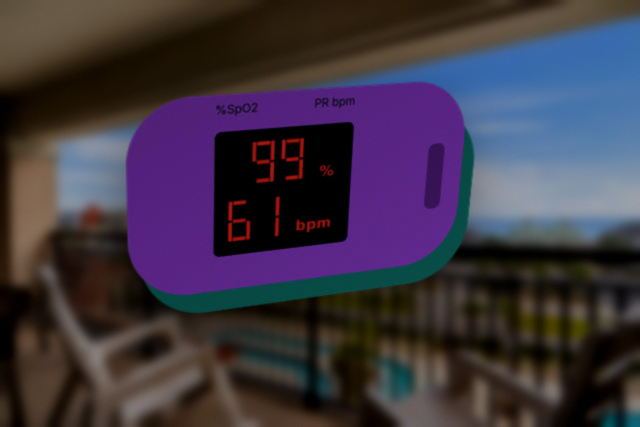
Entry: 99 %
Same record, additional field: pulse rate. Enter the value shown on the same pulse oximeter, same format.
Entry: 61 bpm
